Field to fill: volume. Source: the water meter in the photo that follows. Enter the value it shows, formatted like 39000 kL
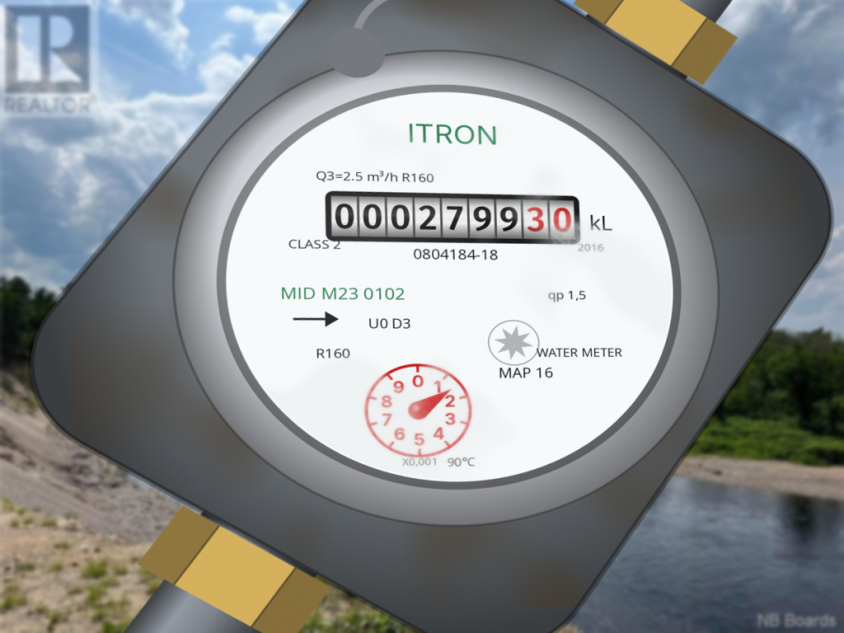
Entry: 2799.301 kL
